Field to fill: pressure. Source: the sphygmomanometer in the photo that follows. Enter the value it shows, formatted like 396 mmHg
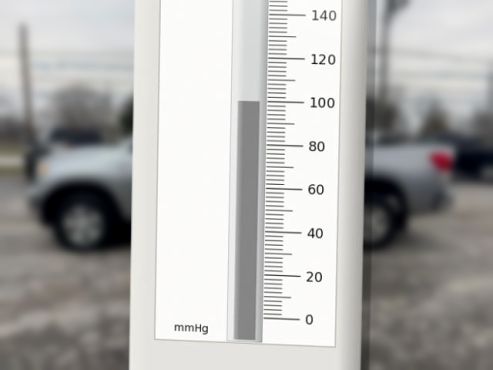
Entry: 100 mmHg
